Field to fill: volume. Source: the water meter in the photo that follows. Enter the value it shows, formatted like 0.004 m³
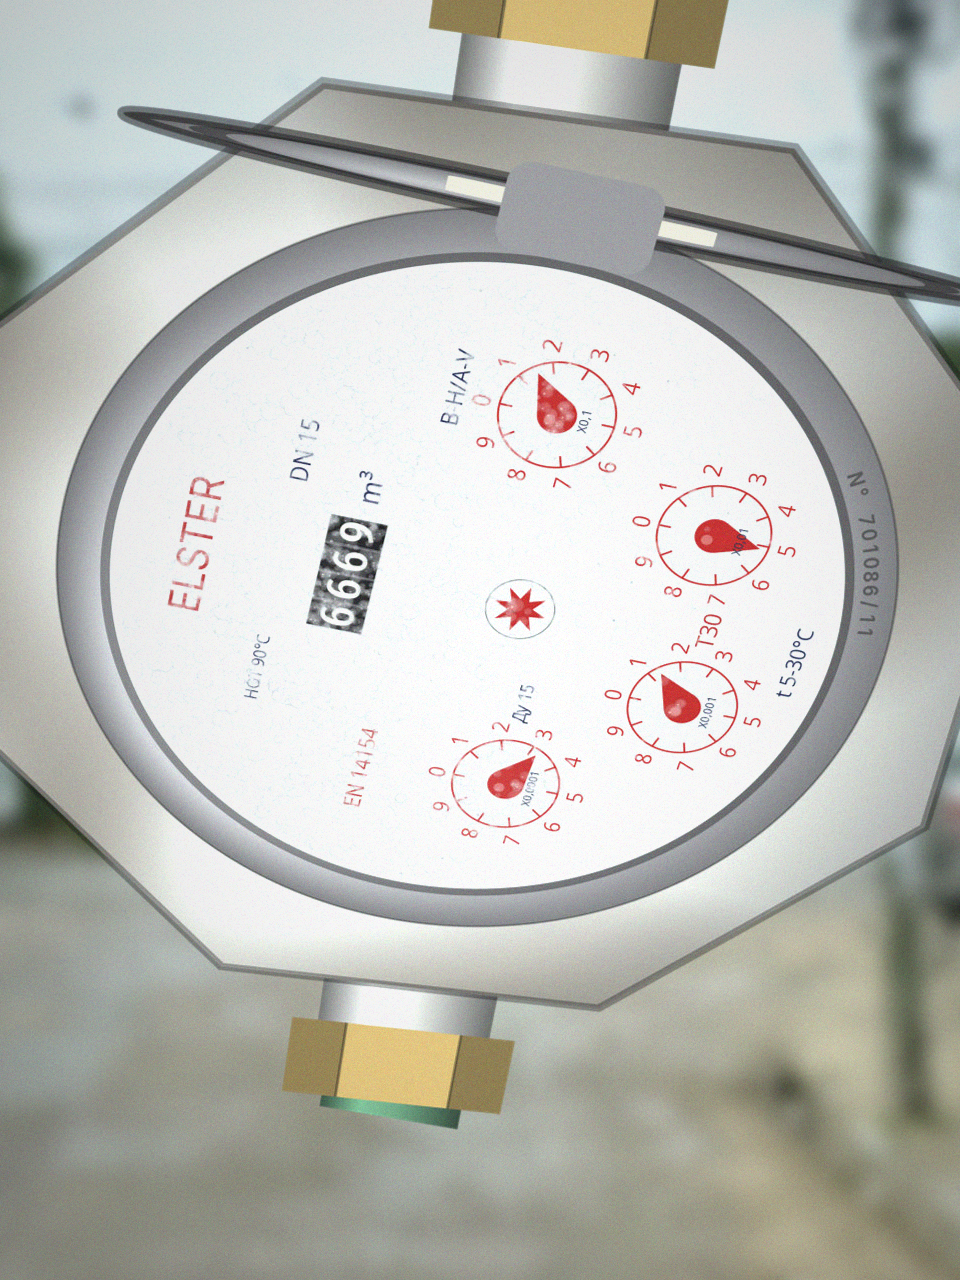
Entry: 6669.1513 m³
